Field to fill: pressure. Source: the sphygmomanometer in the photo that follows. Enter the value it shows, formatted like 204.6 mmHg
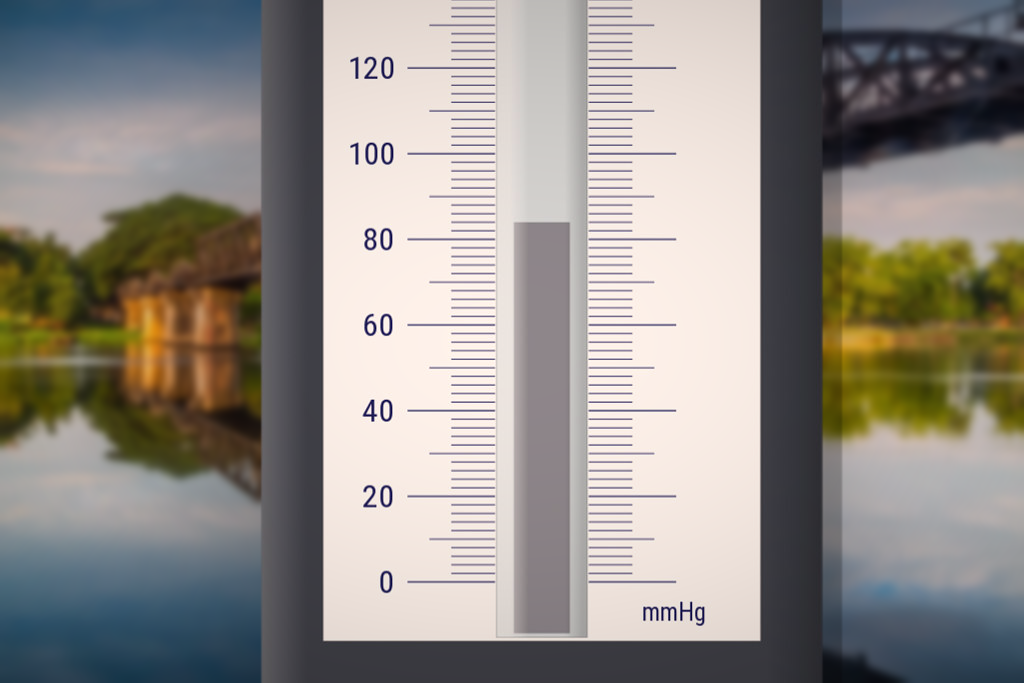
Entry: 84 mmHg
